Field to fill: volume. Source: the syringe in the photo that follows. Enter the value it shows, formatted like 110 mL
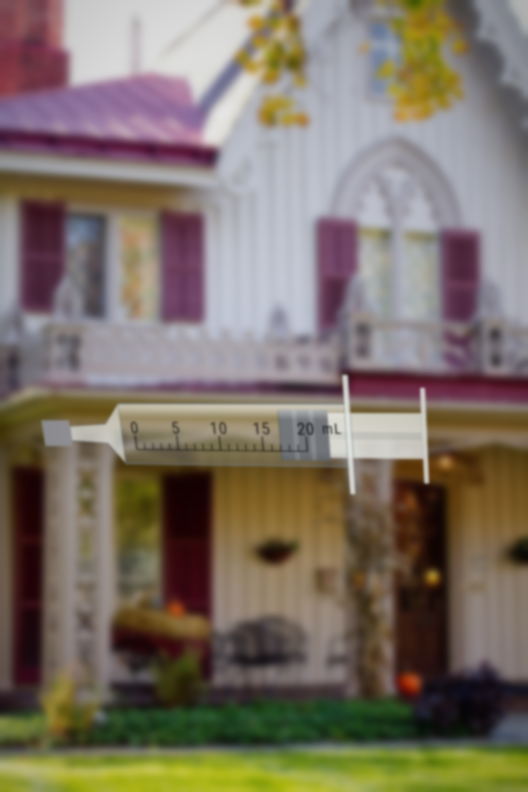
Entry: 17 mL
